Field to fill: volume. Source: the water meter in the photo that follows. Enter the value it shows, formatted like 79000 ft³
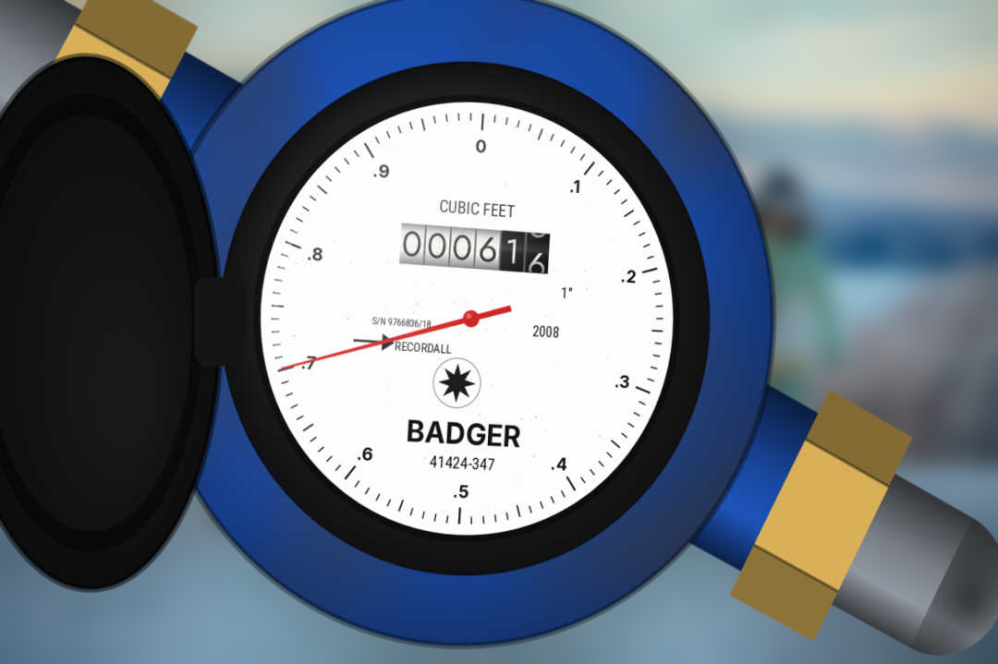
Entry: 615.70 ft³
